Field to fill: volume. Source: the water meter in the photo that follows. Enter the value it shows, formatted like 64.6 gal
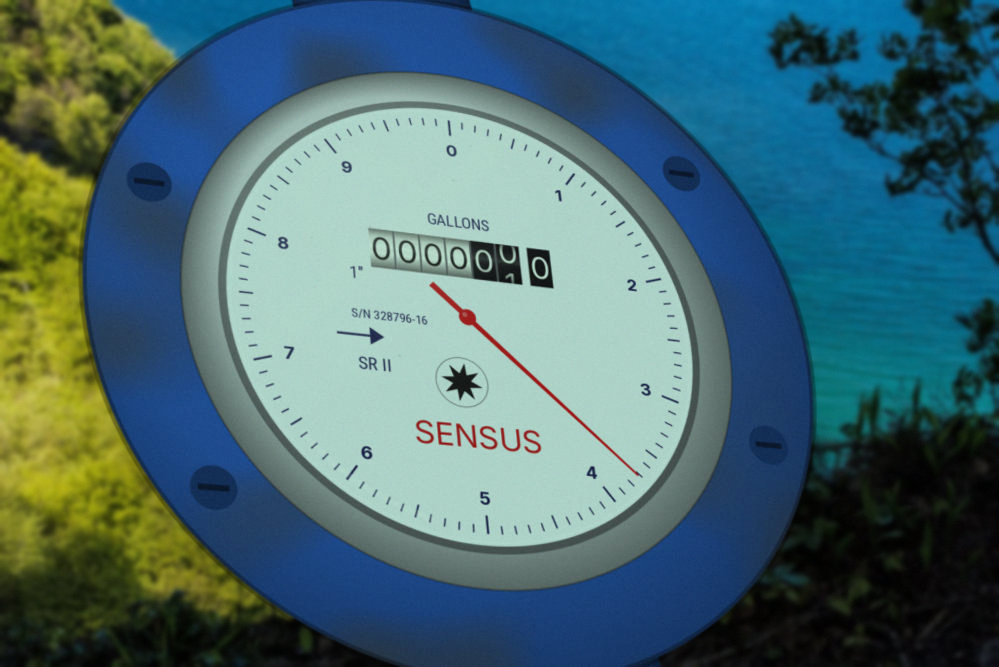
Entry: 3.7 gal
